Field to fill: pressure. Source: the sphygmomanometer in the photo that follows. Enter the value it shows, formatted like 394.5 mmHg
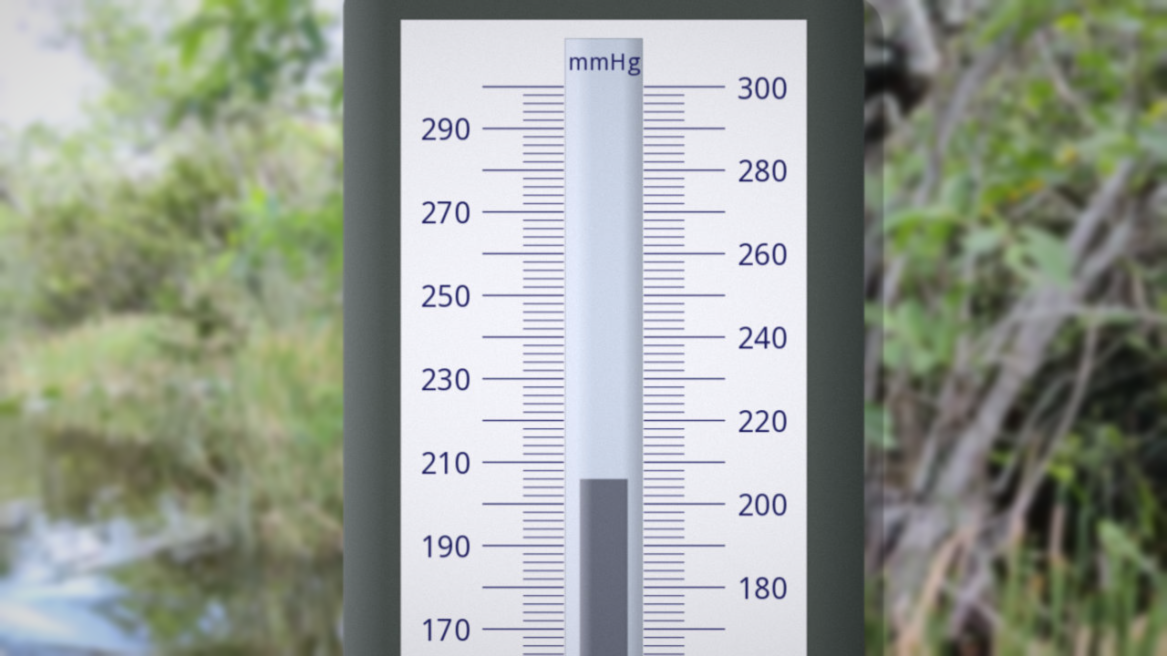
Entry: 206 mmHg
